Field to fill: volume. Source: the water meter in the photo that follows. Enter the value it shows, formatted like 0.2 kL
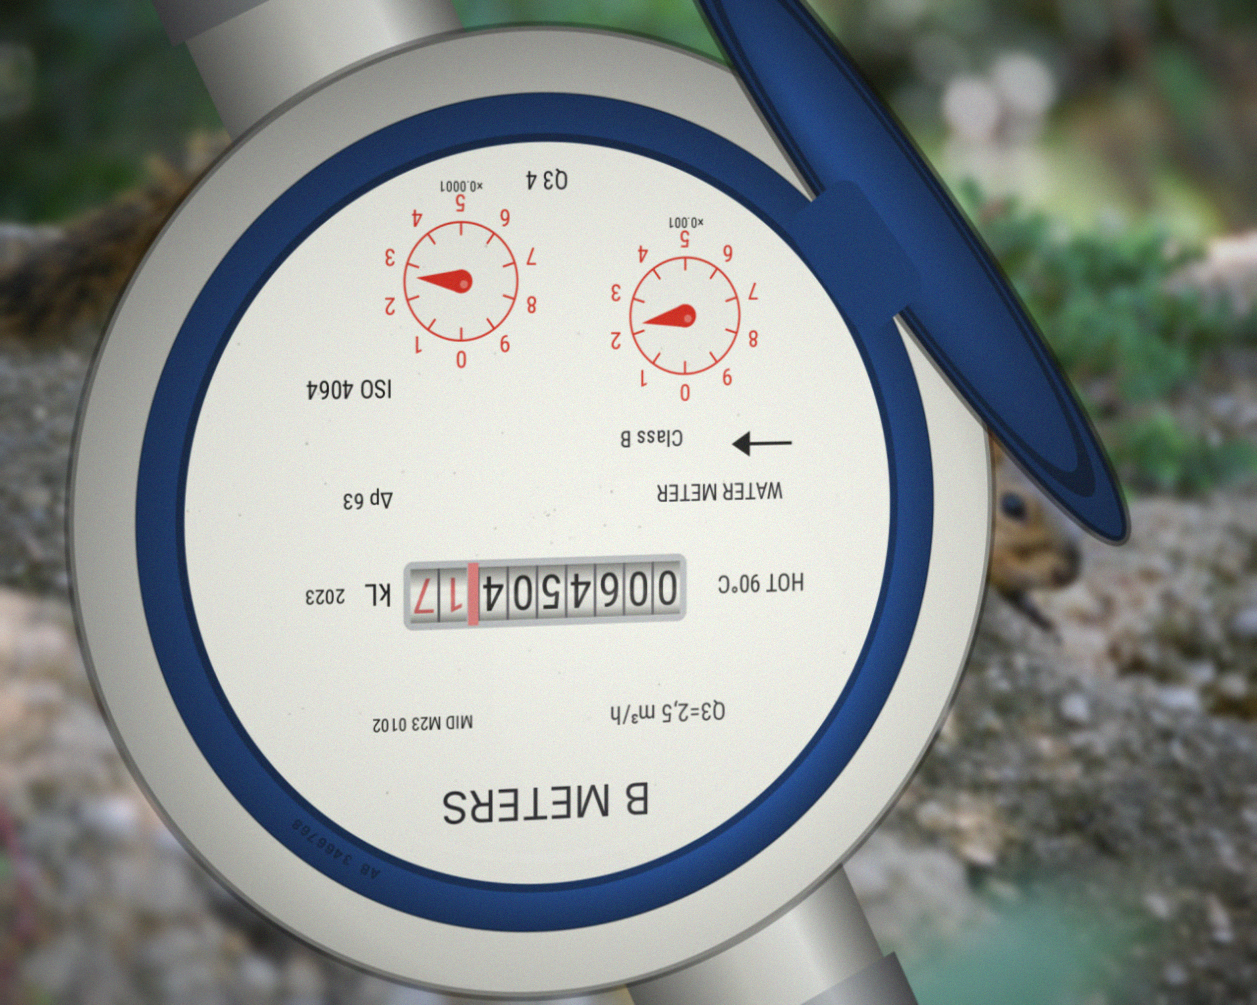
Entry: 64504.1722 kL
